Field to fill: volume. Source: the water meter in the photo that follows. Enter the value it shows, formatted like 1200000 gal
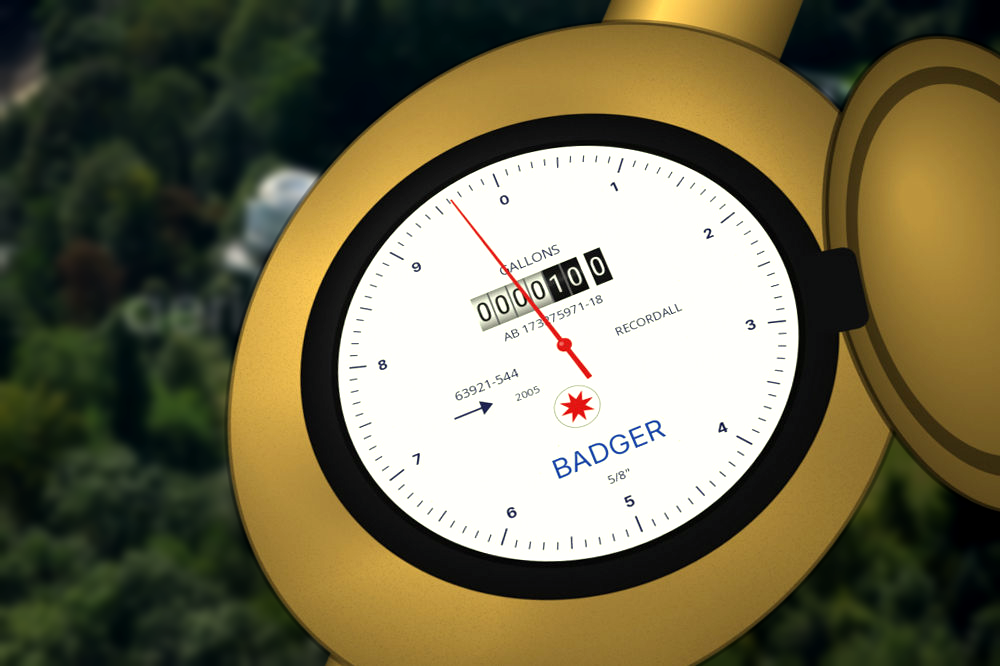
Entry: 99.6 gal
